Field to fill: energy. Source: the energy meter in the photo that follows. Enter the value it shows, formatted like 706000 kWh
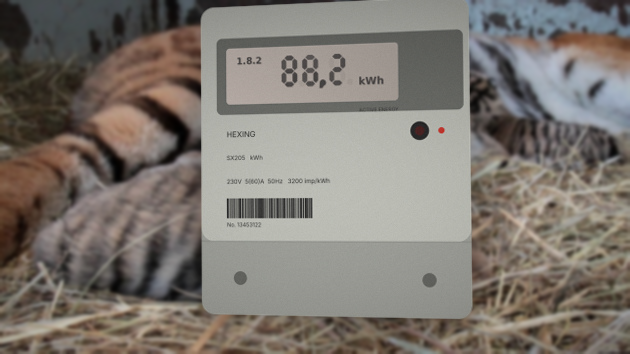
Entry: 88.2 kWh
